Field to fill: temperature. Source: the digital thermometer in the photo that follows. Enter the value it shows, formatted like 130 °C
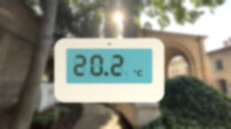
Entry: 20.2 °C
